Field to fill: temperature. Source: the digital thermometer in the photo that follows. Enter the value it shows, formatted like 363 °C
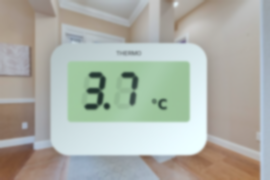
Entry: 3.7 °C
